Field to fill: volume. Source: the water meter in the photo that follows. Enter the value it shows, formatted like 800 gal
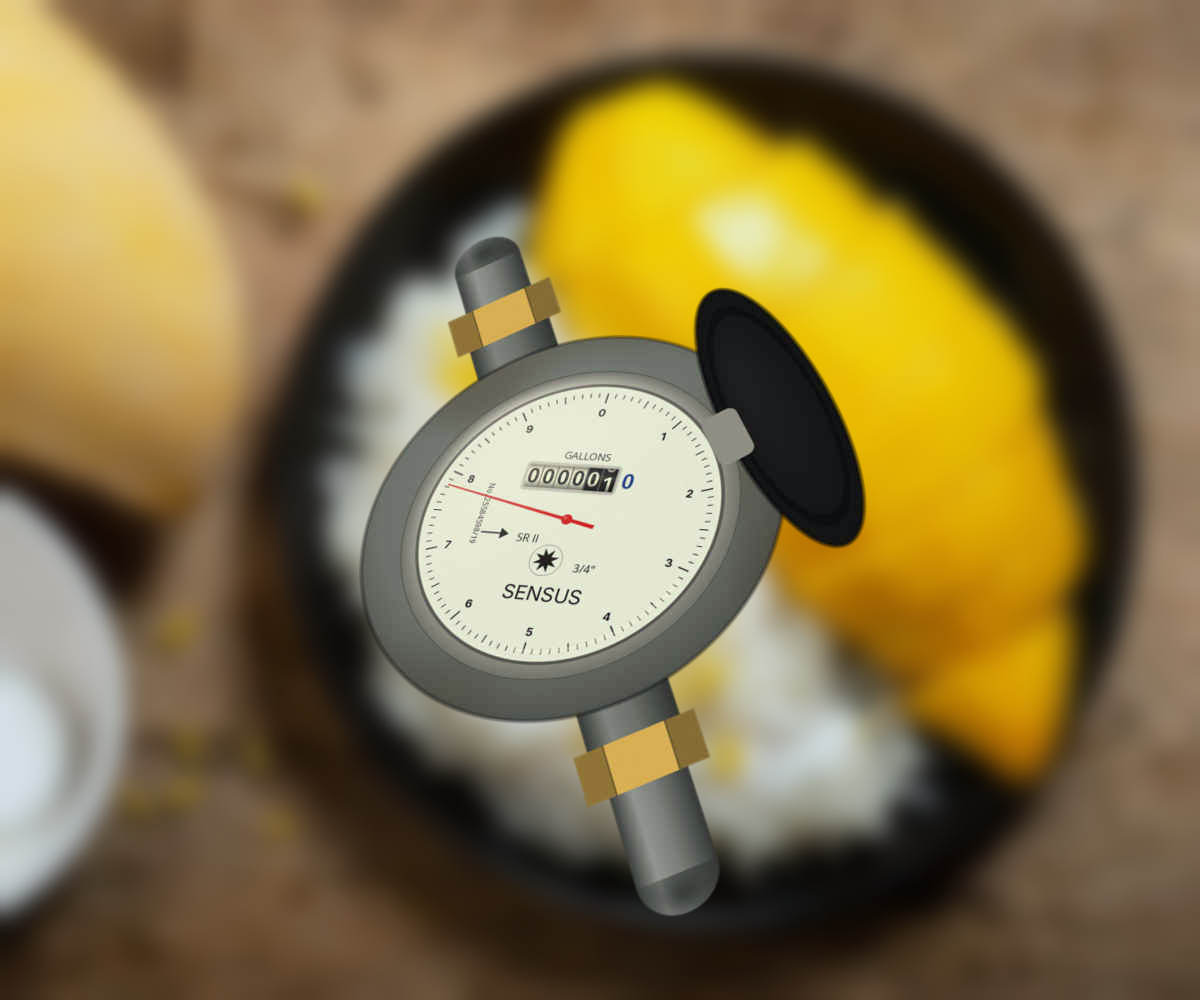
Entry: 7.8 gal
